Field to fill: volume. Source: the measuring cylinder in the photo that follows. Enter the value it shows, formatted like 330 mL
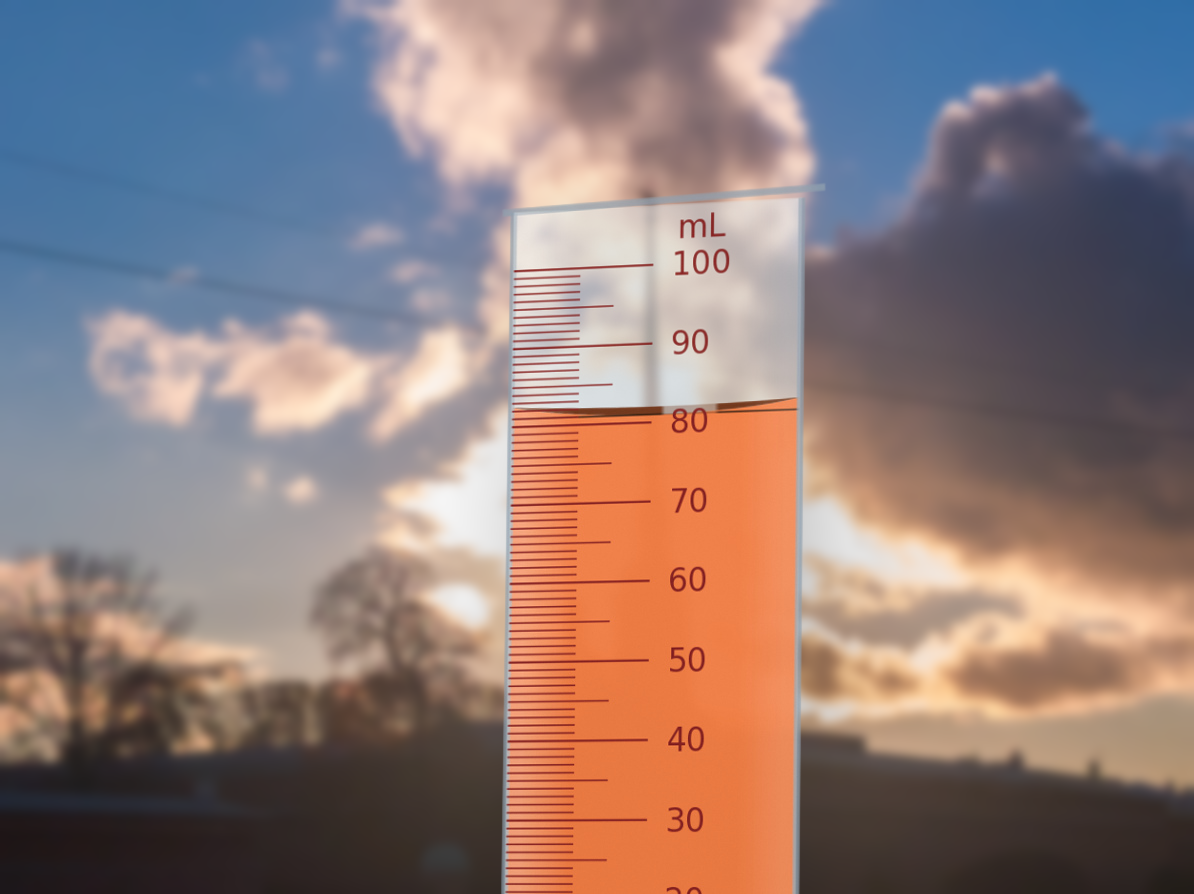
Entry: 81 mL
